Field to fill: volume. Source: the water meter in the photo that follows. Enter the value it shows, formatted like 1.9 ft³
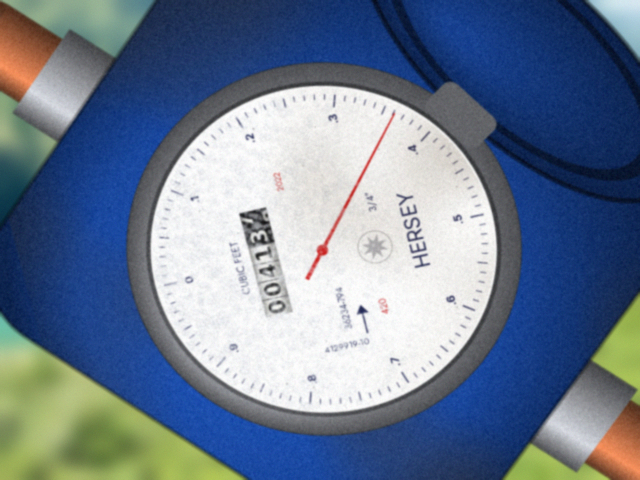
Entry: 4137.36 ft³
